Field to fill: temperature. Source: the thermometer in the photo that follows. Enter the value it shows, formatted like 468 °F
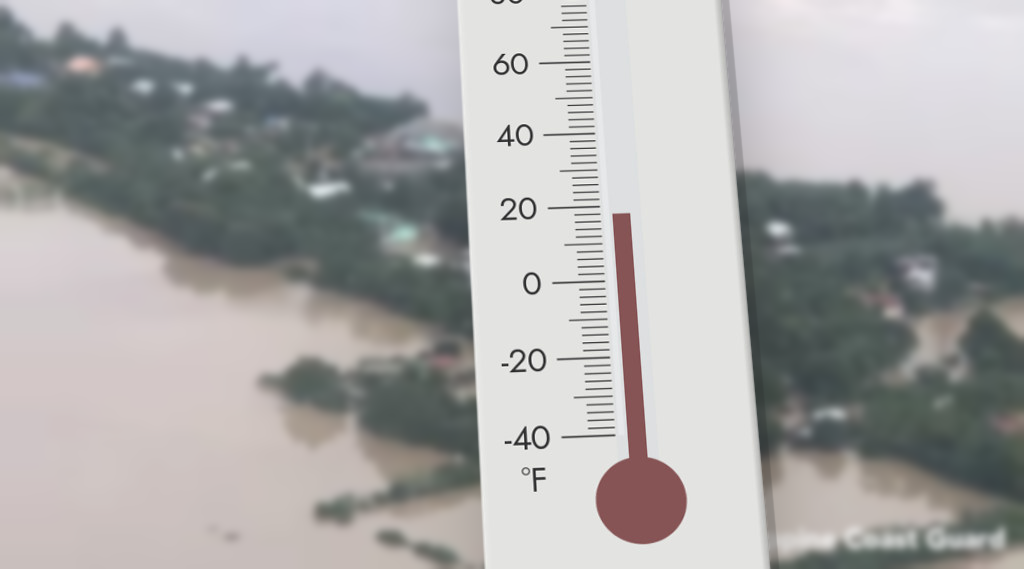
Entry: 18 °F
